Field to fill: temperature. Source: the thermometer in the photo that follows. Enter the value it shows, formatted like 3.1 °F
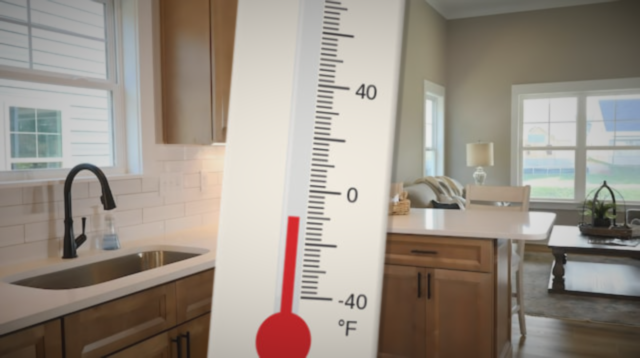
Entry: -10 °F
